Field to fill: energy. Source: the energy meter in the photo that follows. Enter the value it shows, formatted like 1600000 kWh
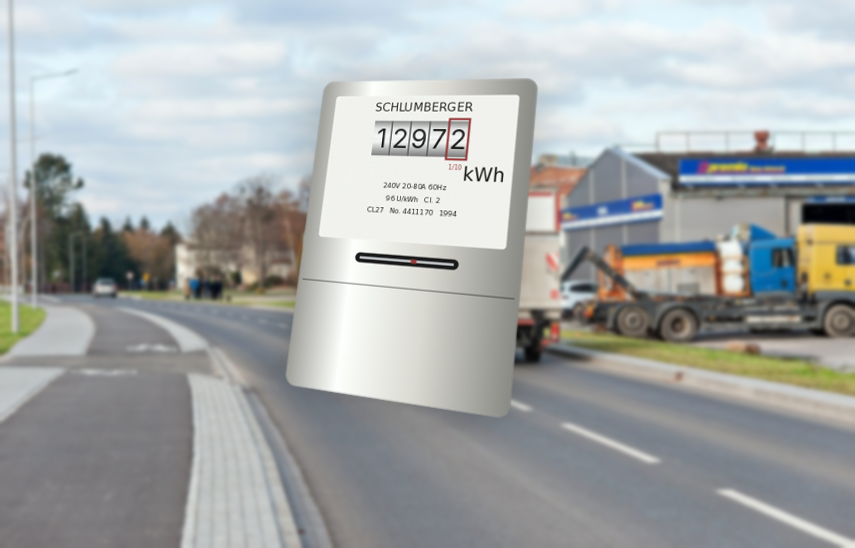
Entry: 1297.2 kWh
